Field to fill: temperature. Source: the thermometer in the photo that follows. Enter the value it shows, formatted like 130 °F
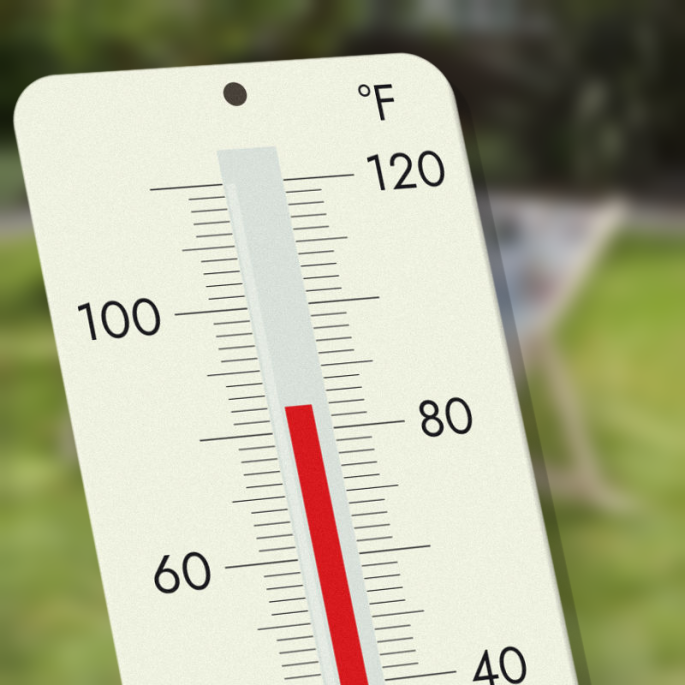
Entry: 84 °F
